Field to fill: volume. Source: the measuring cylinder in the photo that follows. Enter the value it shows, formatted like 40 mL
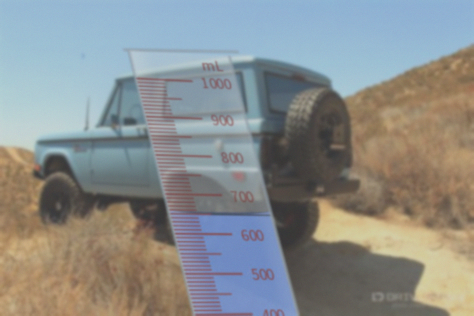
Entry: 650 mL
